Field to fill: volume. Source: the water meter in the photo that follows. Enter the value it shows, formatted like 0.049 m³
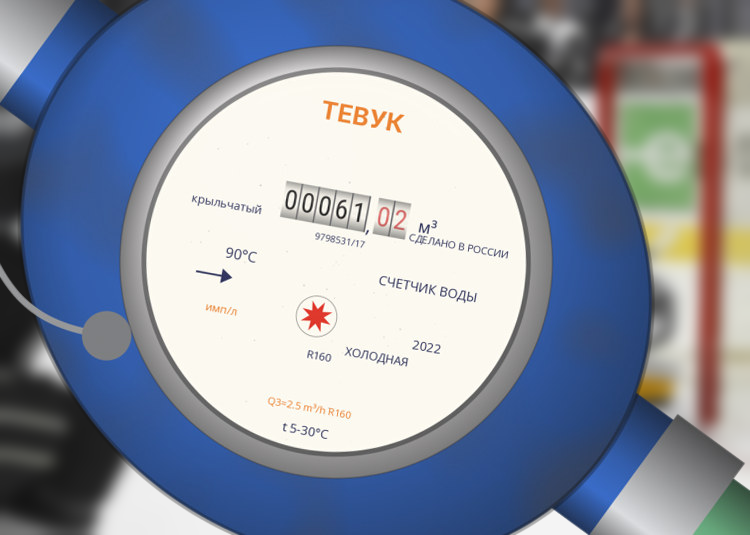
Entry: 61.02 m³
